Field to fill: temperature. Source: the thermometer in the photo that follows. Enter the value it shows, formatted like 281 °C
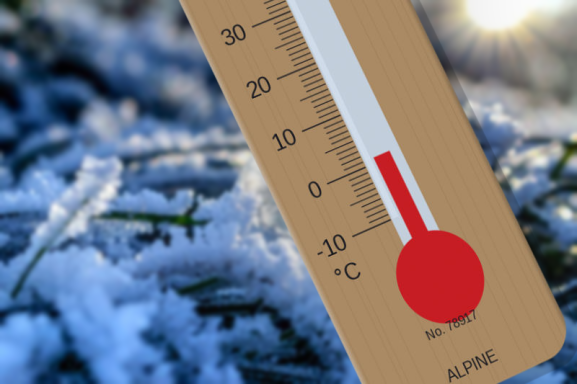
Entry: 1 °C
